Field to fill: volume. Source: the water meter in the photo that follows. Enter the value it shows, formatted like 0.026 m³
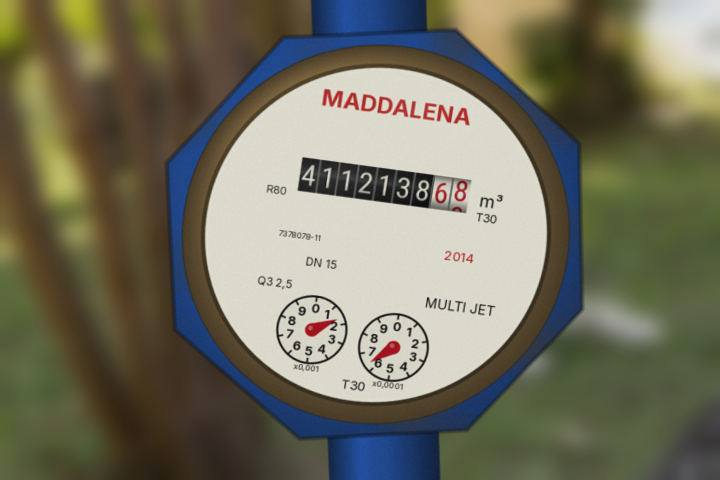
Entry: 4112138.6816 m³
